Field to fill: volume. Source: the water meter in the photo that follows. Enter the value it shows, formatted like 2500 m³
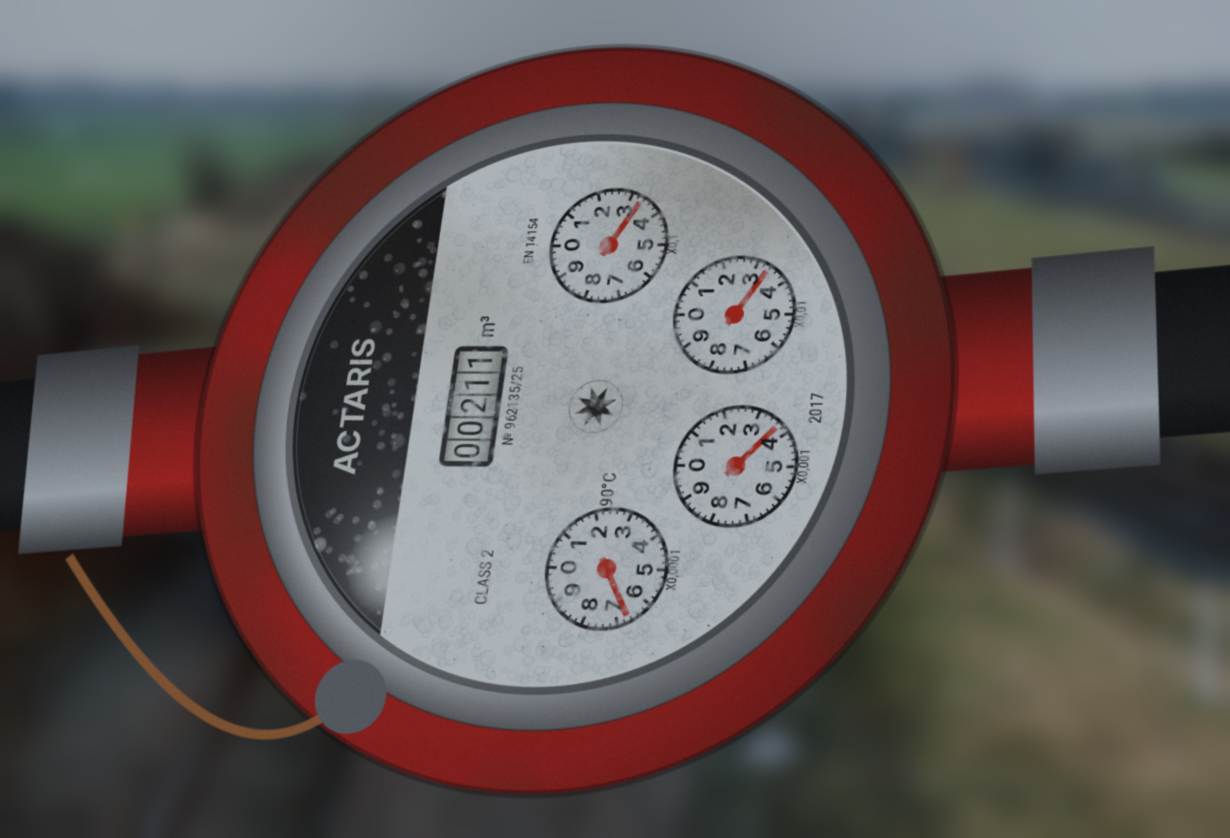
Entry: 211.3336 m³
